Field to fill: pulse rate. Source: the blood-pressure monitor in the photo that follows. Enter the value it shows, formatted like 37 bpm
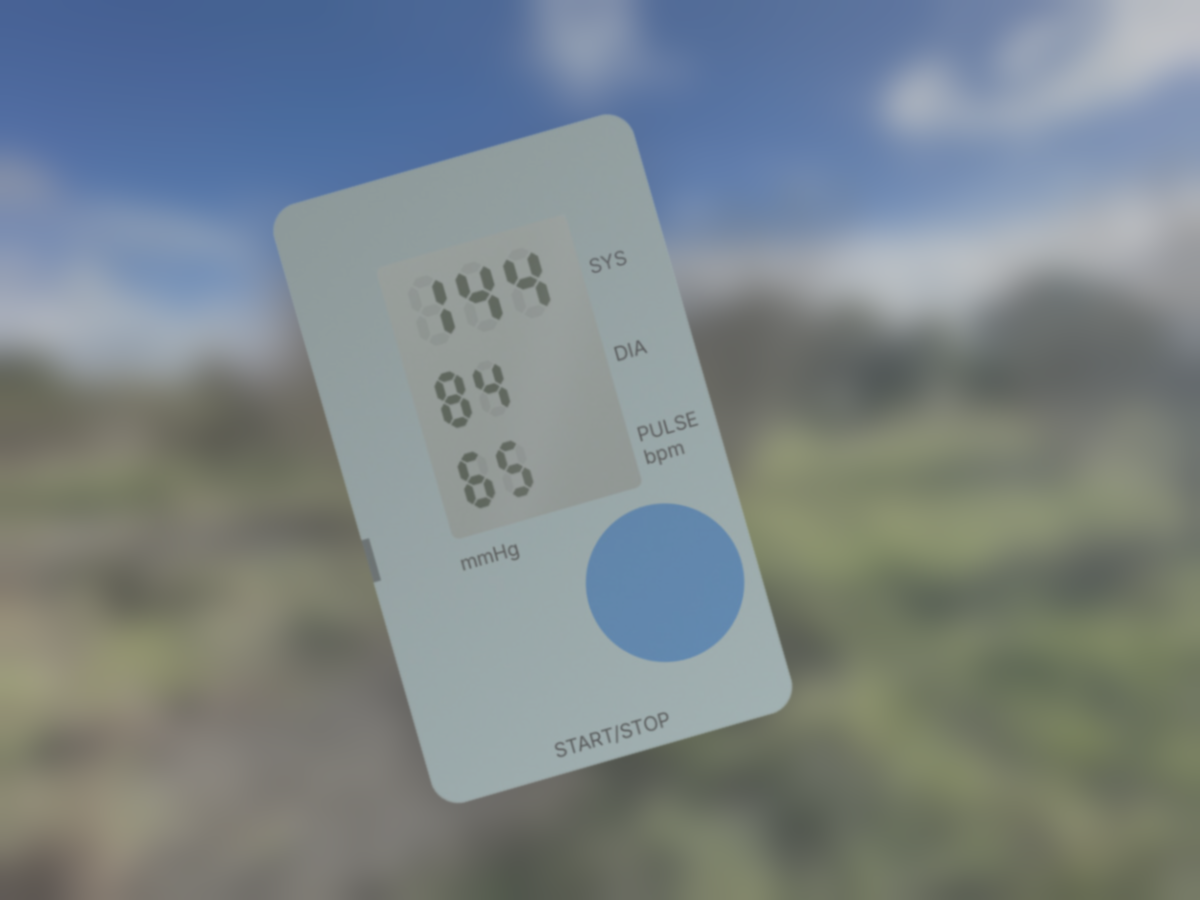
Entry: 65 bpm
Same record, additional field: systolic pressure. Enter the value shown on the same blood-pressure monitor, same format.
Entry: 144 mmHg
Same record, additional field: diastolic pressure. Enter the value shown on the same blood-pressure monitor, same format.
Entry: 84 mmHg
